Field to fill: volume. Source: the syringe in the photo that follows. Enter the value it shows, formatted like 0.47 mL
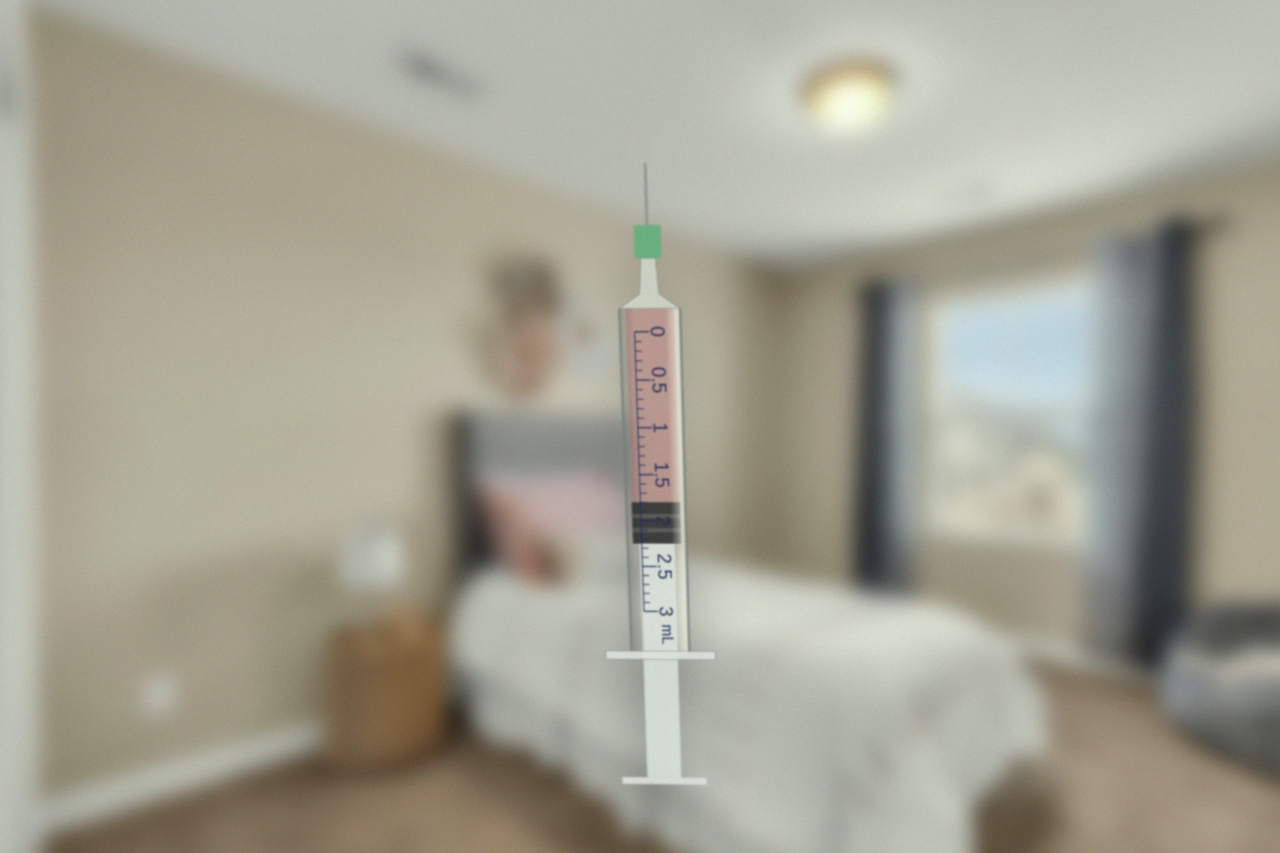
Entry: 1.8 mL
